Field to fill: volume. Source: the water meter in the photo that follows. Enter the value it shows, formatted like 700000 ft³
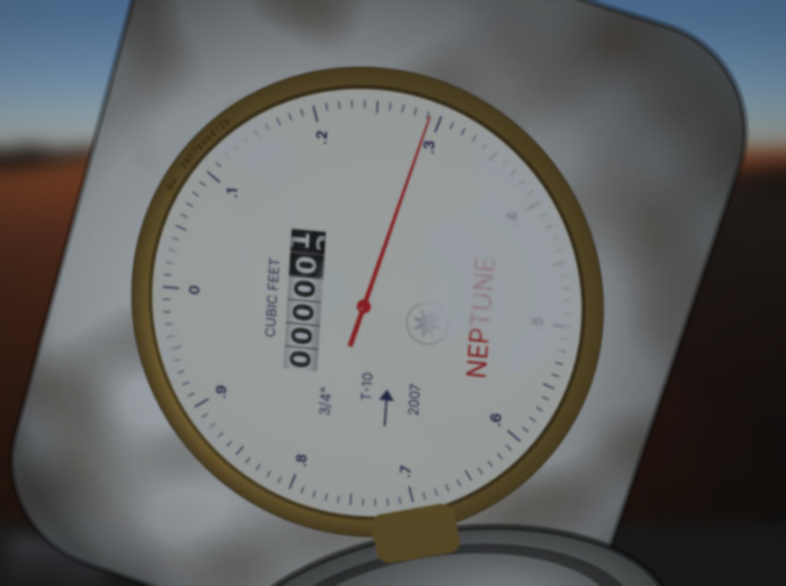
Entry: 1.29 ft³
